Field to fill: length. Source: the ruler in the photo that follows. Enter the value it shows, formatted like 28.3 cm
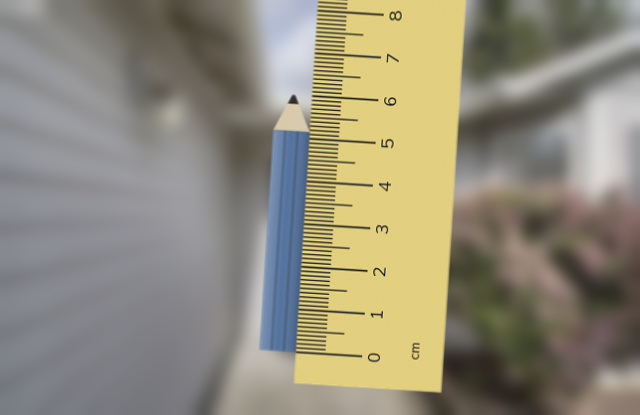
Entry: 6 cm
